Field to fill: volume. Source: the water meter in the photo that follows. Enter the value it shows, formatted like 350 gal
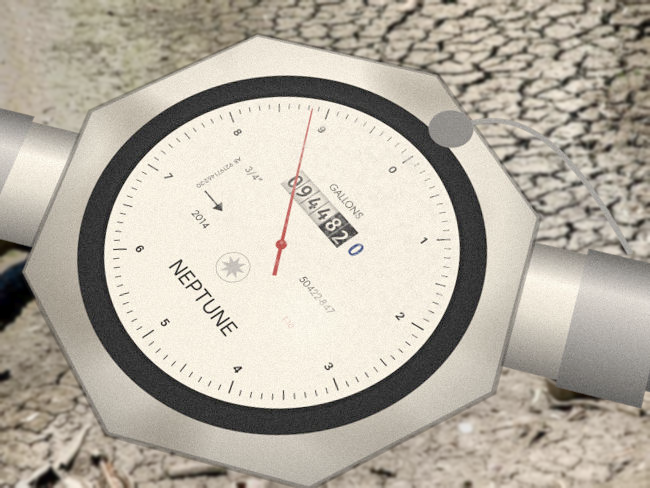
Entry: 944818.8 gal
